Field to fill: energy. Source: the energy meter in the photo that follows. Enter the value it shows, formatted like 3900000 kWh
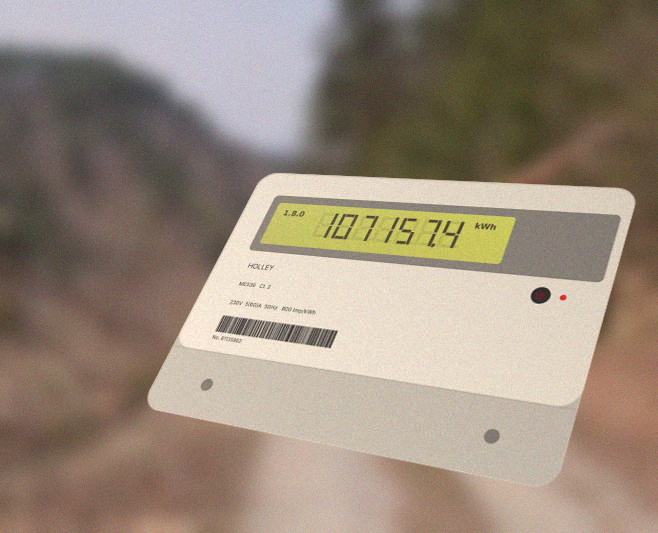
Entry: 107157.4 kWh
